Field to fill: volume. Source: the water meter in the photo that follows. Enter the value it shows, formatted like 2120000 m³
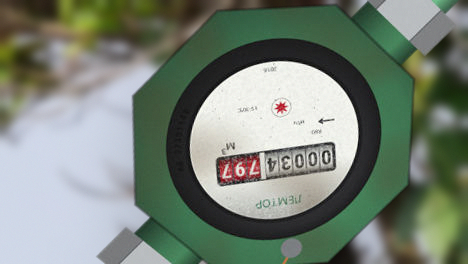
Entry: 34.797 m³
